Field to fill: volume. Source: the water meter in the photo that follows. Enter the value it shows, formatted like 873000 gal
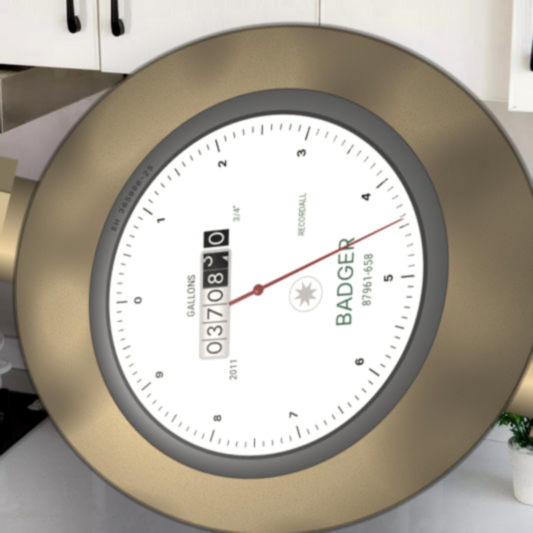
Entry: 370834.4 gal
